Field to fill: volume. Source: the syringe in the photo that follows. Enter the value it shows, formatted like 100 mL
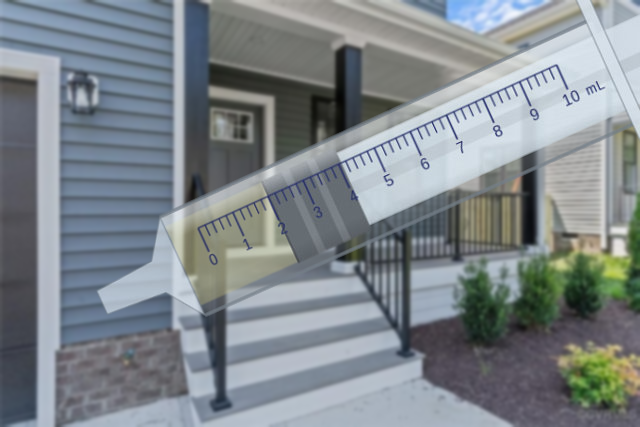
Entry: 2 mL
